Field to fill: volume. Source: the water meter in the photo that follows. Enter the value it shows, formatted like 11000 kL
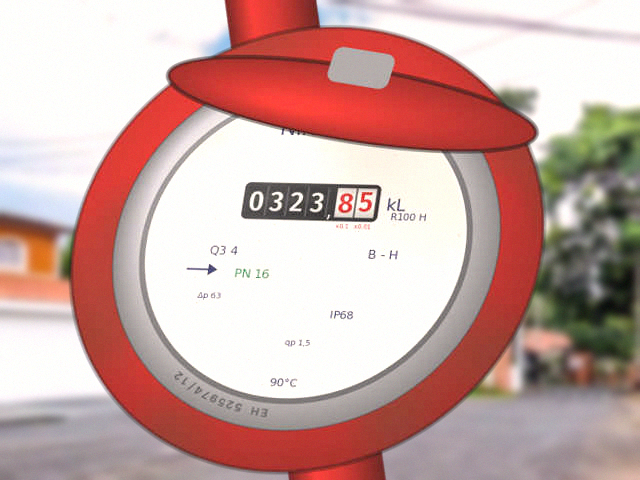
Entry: 323.85 kL
